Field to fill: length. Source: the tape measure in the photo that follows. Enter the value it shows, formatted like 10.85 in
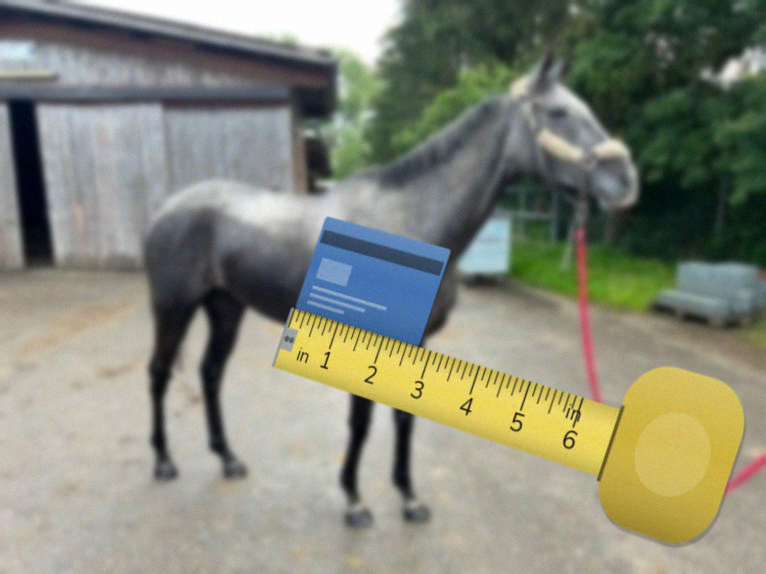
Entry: 2.75 in
